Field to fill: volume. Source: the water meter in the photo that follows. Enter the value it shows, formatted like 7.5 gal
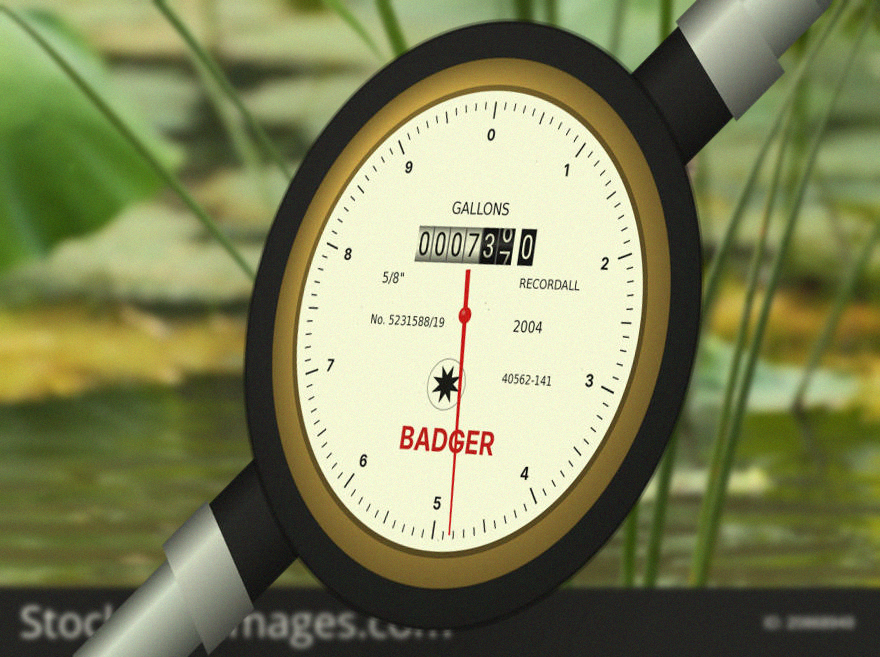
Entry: 7364.8 gal
